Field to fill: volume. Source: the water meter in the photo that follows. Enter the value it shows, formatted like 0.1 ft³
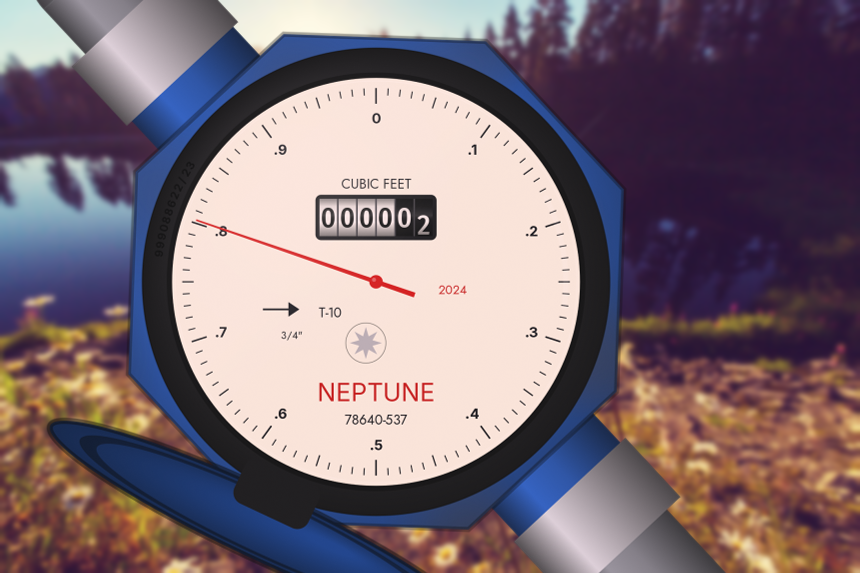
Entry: 1.80 ft³
